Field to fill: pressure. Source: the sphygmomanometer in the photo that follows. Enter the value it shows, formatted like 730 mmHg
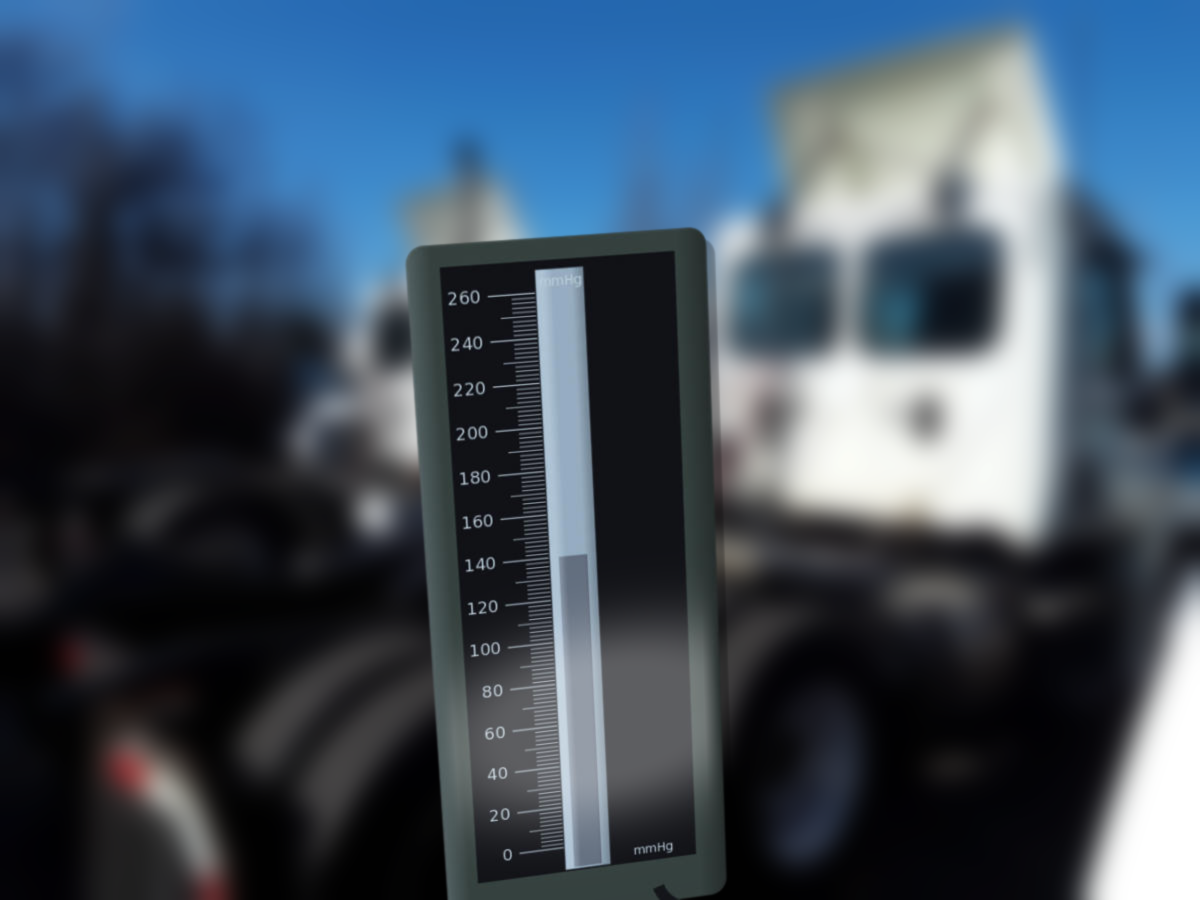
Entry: 140 mmHg
